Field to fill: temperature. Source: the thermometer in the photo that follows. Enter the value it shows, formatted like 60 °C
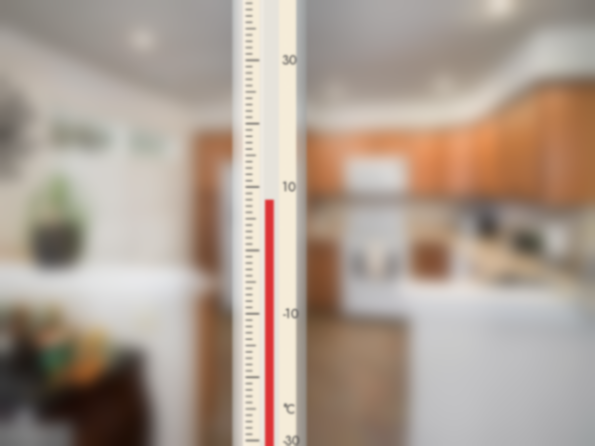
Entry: 8 °C
